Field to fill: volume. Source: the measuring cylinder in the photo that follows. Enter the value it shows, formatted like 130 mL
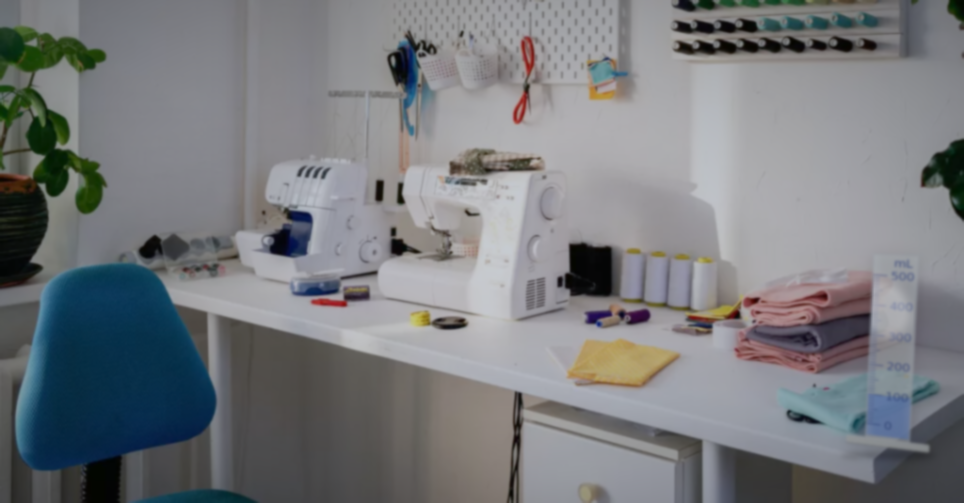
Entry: 100 mL
